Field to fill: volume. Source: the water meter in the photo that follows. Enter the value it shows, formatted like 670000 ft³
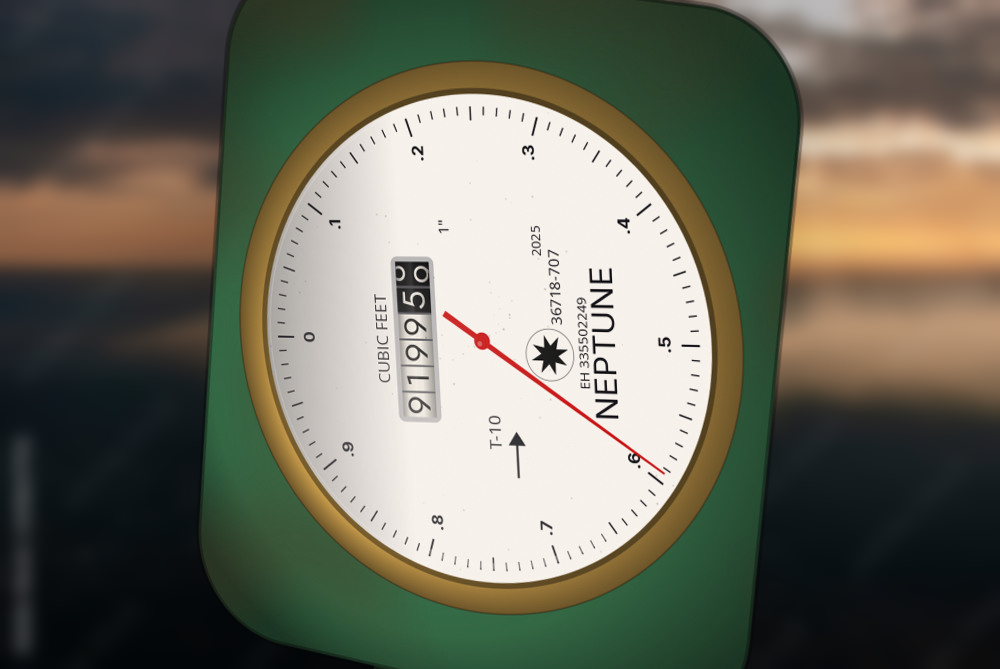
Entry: 919958.59 ft³
